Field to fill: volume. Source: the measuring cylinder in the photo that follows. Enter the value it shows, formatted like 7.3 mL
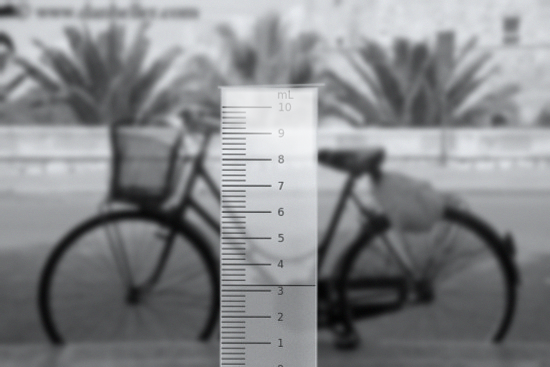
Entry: 3.2 mL
